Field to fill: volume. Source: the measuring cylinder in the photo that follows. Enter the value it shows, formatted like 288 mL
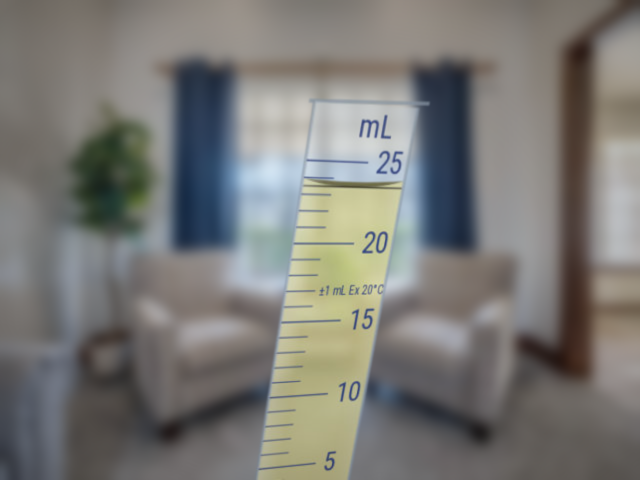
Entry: 23.5 mL
